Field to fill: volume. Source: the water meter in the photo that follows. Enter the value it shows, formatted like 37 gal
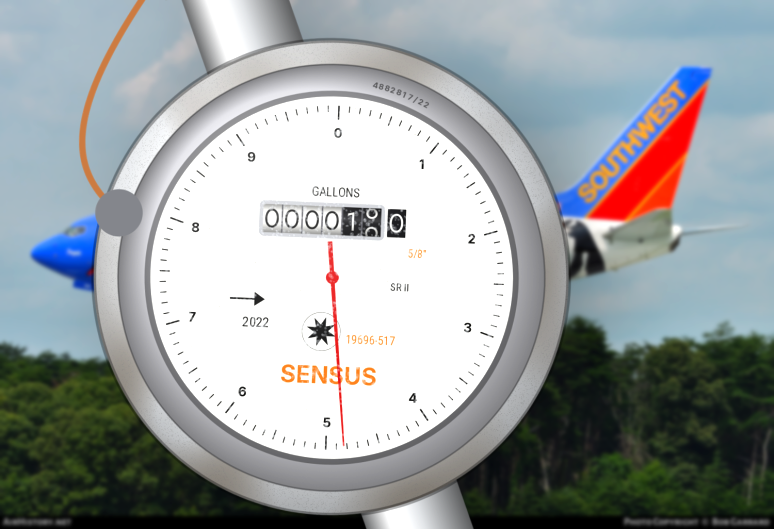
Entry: 184.8 gal
